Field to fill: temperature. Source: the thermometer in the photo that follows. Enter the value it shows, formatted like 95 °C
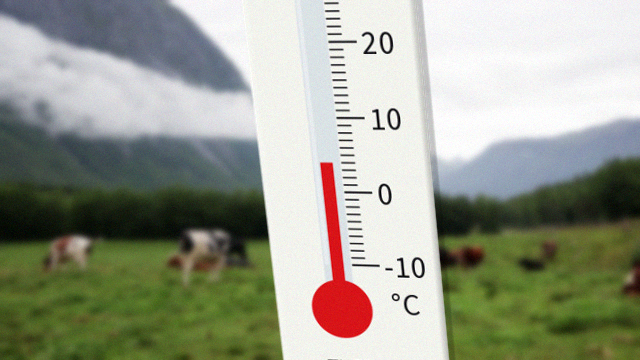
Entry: 4 °C
